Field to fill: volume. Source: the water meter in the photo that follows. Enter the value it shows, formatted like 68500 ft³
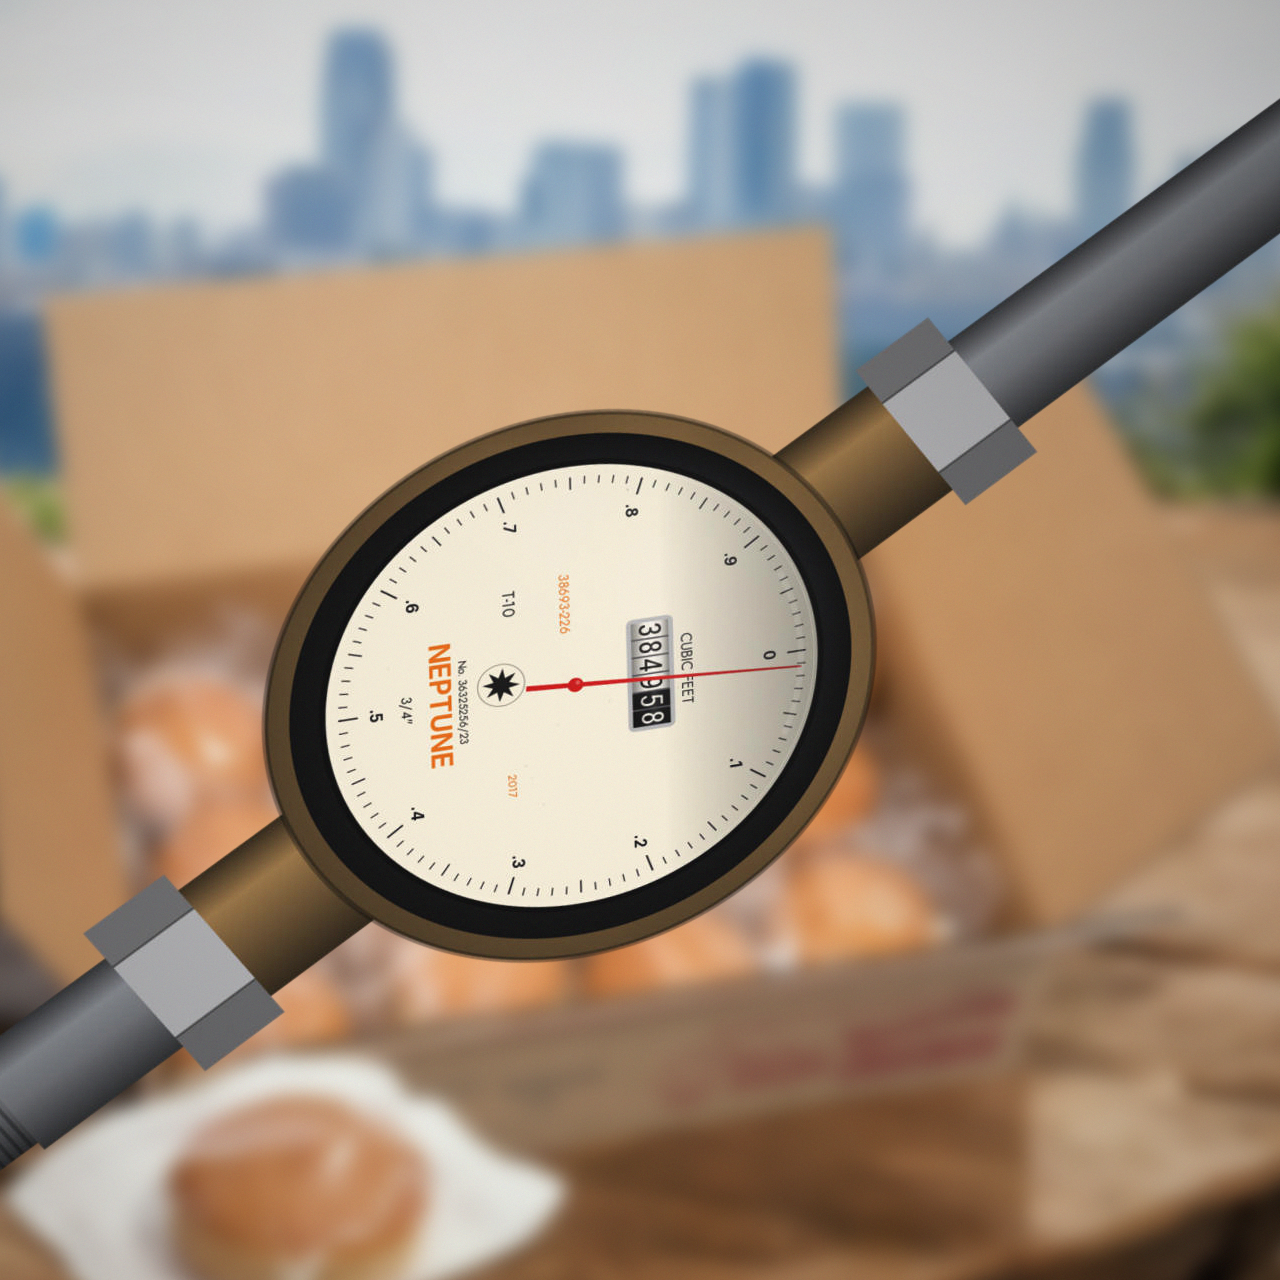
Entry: 384958.01 ft³
